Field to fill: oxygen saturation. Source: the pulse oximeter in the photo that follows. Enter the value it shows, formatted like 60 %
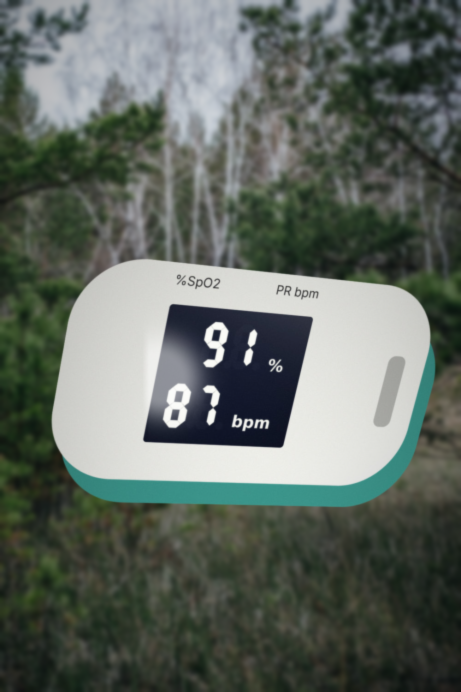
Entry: 91 %
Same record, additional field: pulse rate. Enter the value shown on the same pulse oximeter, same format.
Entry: 87 bpm
